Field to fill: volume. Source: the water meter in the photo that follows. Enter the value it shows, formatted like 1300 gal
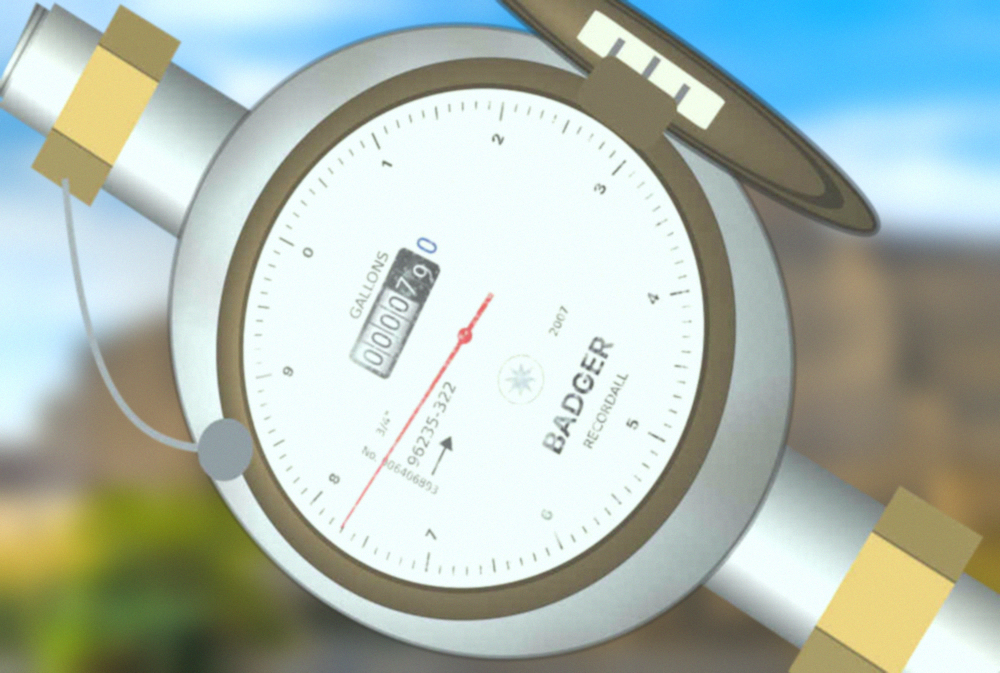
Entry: 787.7 gal
